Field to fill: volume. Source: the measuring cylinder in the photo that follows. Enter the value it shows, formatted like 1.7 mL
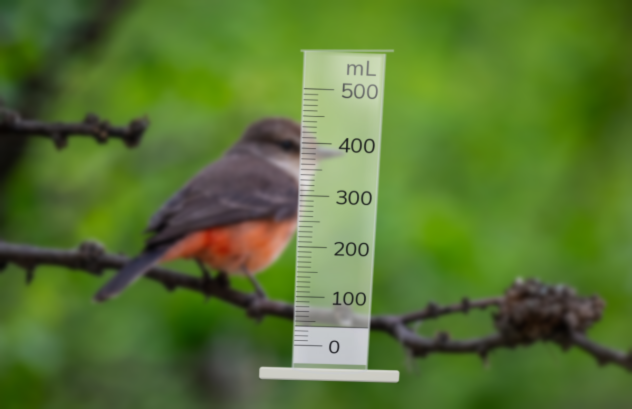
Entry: 40 mL
